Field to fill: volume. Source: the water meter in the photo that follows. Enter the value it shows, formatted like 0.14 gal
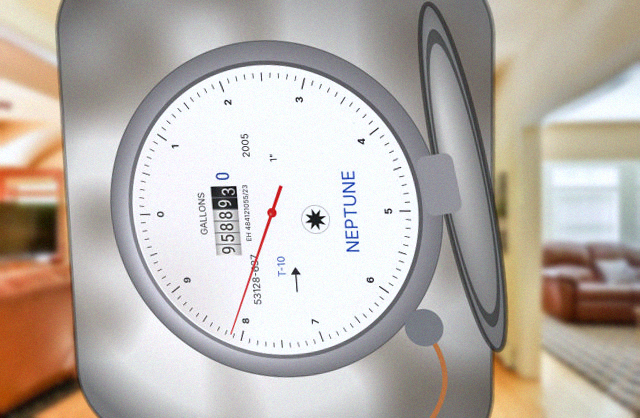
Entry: 9588928.1 gal
